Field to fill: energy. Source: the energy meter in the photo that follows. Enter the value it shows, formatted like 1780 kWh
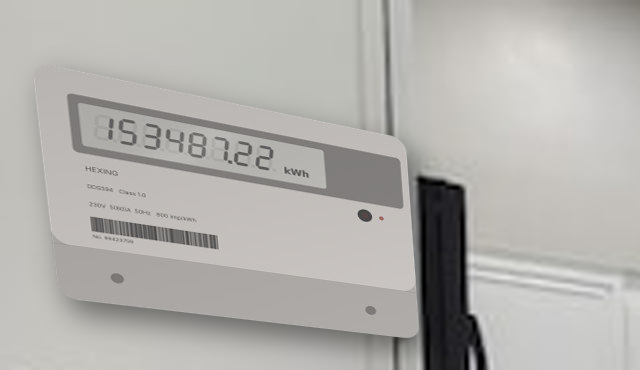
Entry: 153487.22 kWh
